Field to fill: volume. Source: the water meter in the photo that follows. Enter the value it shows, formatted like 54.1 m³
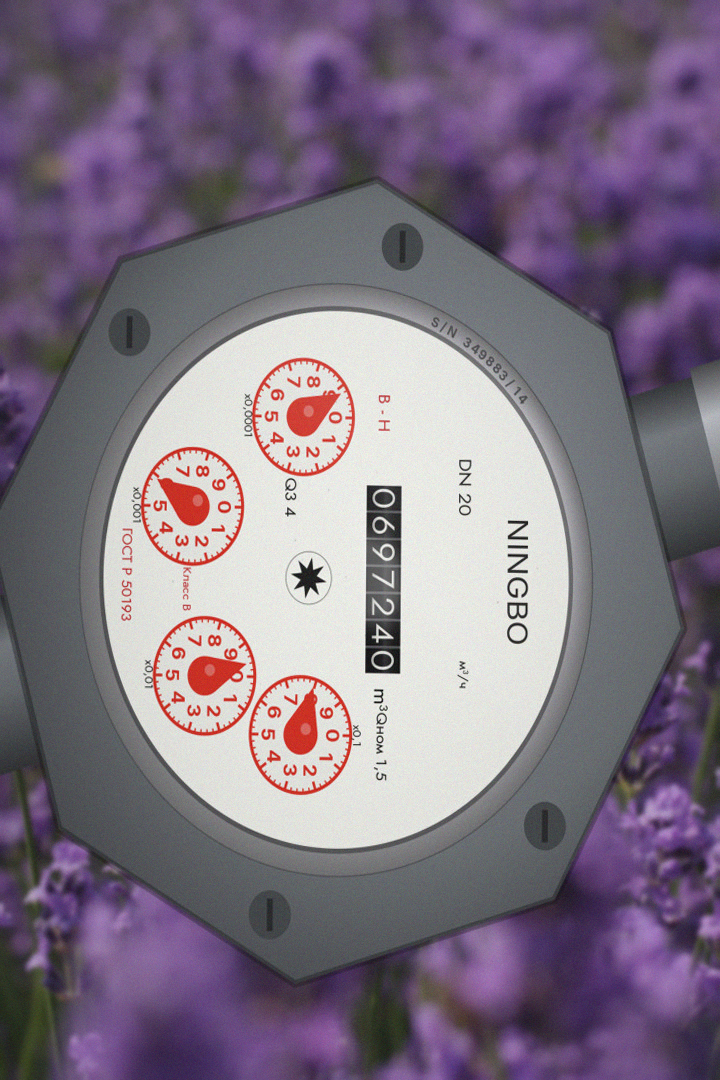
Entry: 697240.7959 m³
